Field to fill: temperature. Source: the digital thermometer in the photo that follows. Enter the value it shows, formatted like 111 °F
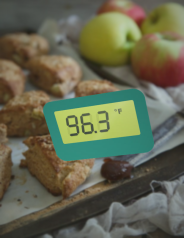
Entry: 96.3 °F
